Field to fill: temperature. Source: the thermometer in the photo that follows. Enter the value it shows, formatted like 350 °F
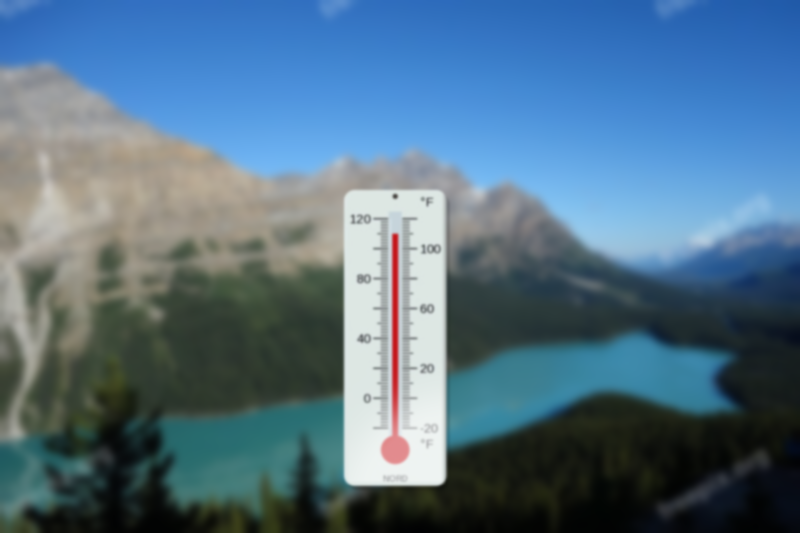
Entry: 110 °F
